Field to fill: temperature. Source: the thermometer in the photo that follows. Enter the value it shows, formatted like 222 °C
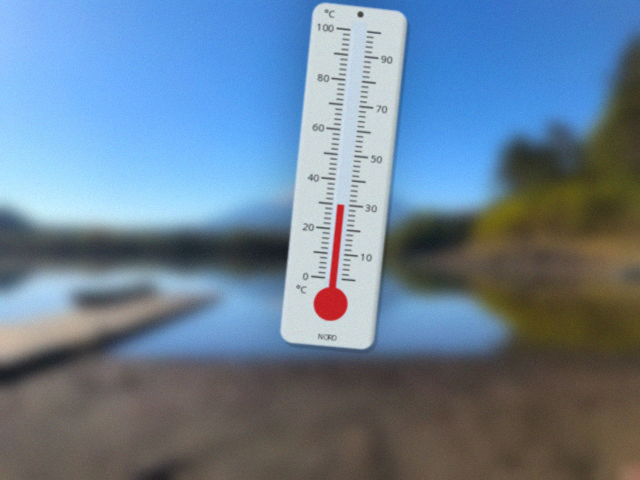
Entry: 30 °C
